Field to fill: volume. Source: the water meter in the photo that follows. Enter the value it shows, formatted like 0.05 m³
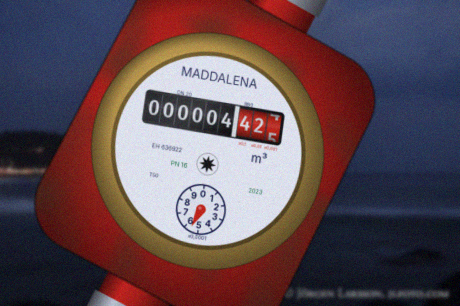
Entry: 4.4245 m³
